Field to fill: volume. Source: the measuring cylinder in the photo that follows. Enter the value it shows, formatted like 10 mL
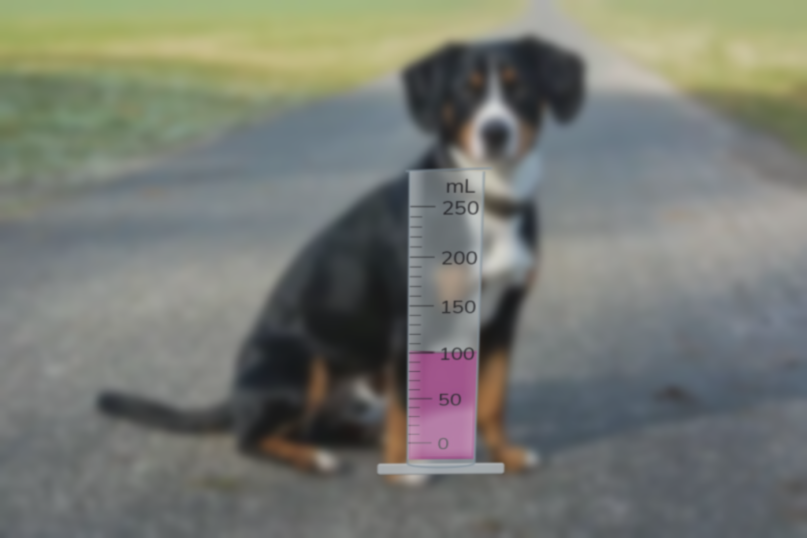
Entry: 100 mL
